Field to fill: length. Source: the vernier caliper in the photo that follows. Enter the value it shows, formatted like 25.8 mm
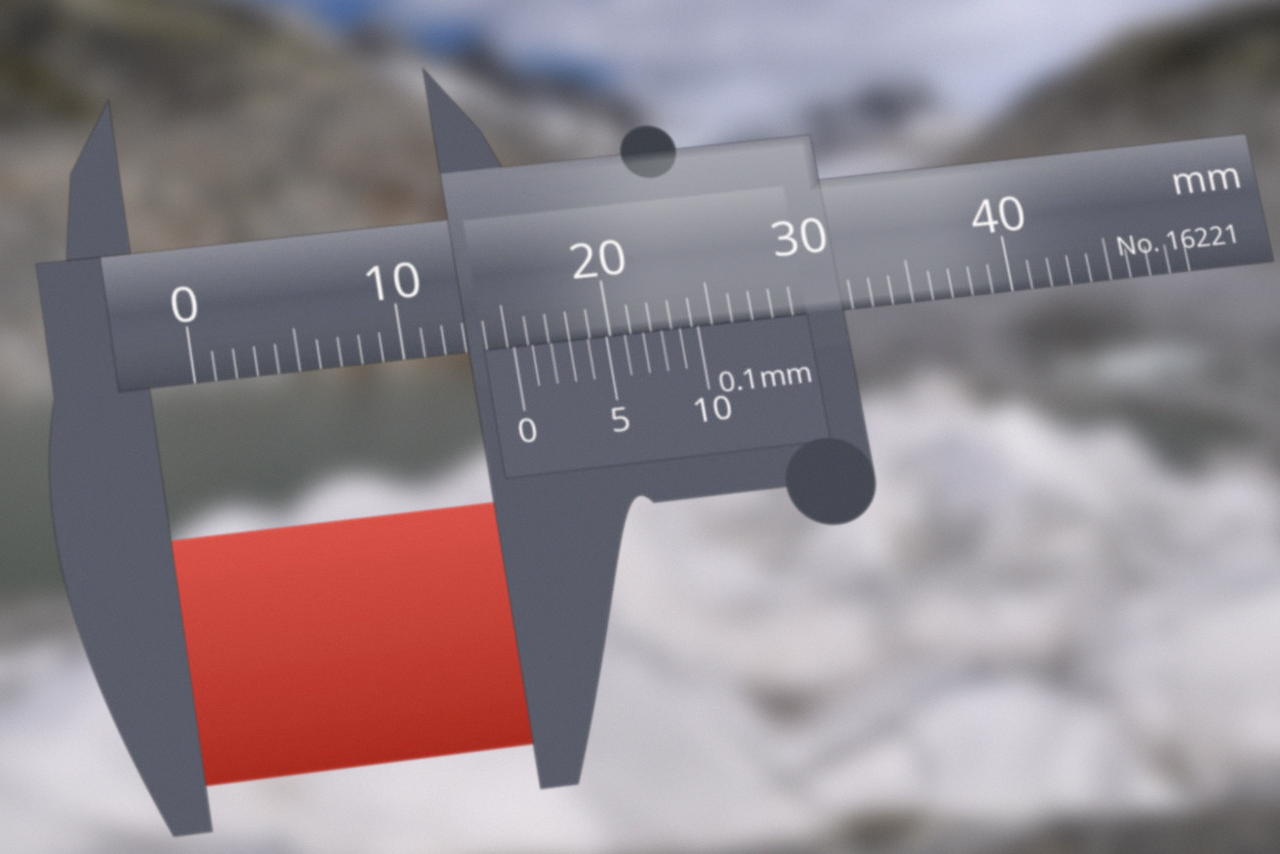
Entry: 15.3 mm
